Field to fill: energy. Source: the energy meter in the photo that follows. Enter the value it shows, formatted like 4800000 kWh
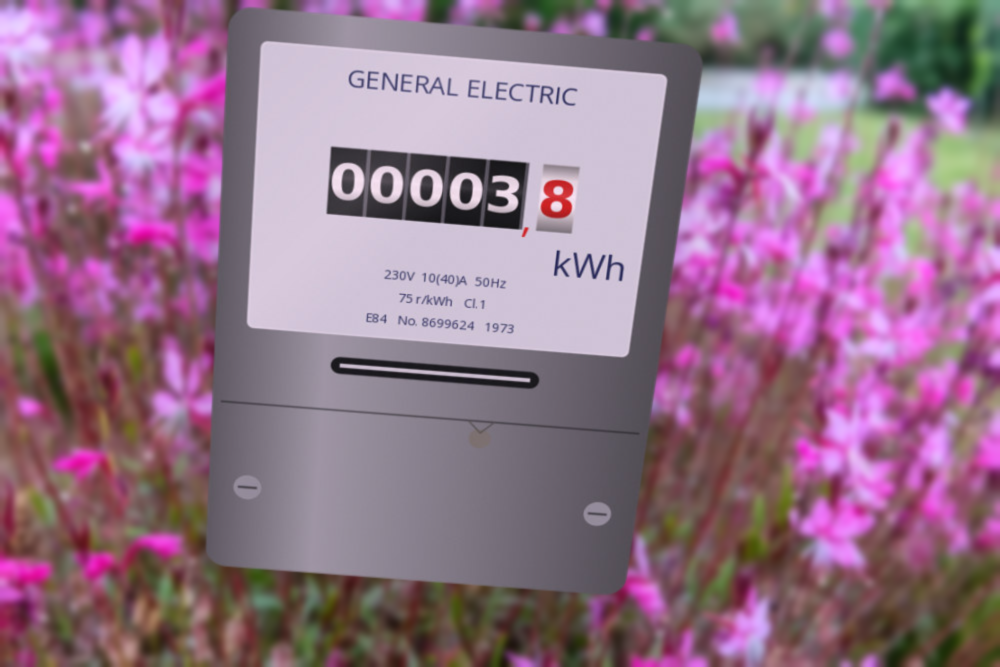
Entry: 3.8 kWh
